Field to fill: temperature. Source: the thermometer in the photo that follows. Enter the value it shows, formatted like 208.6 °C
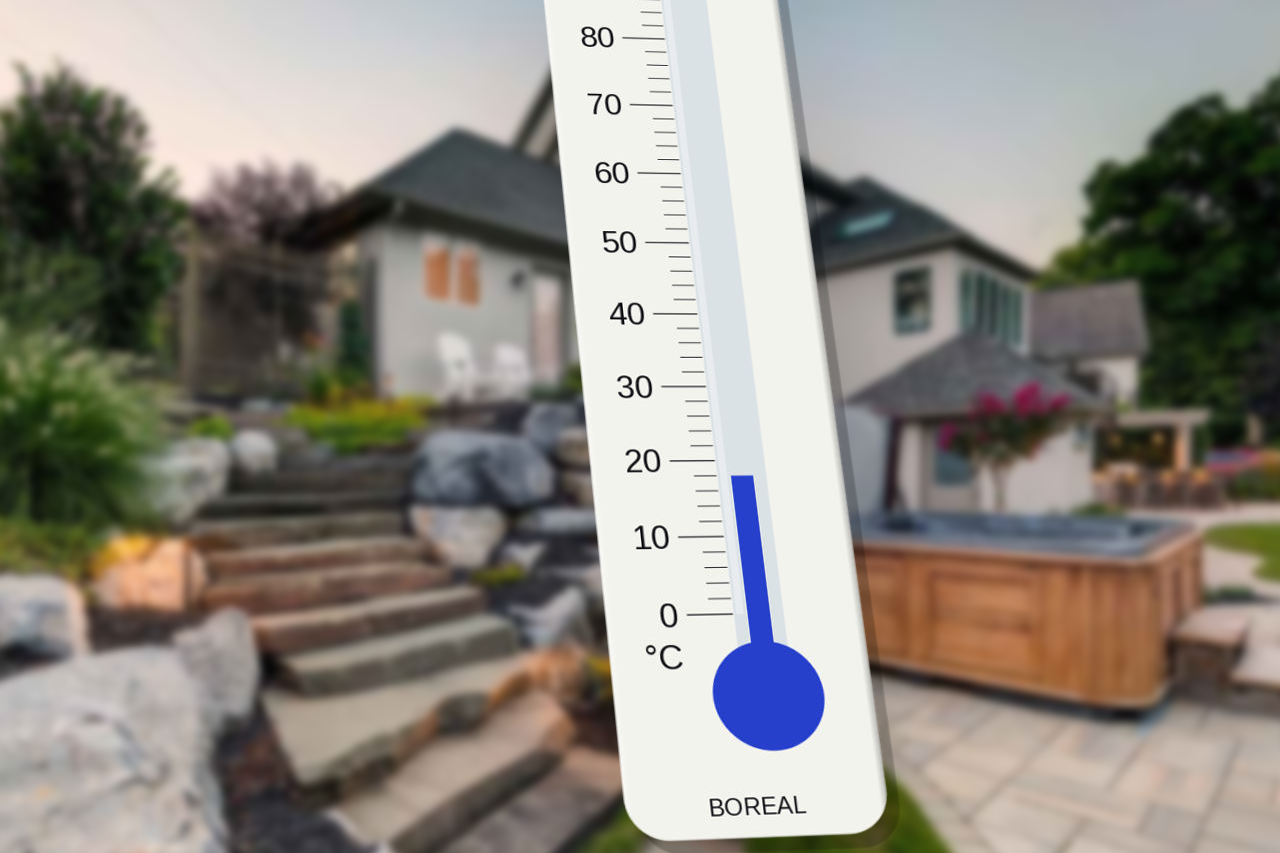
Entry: 18 °C
